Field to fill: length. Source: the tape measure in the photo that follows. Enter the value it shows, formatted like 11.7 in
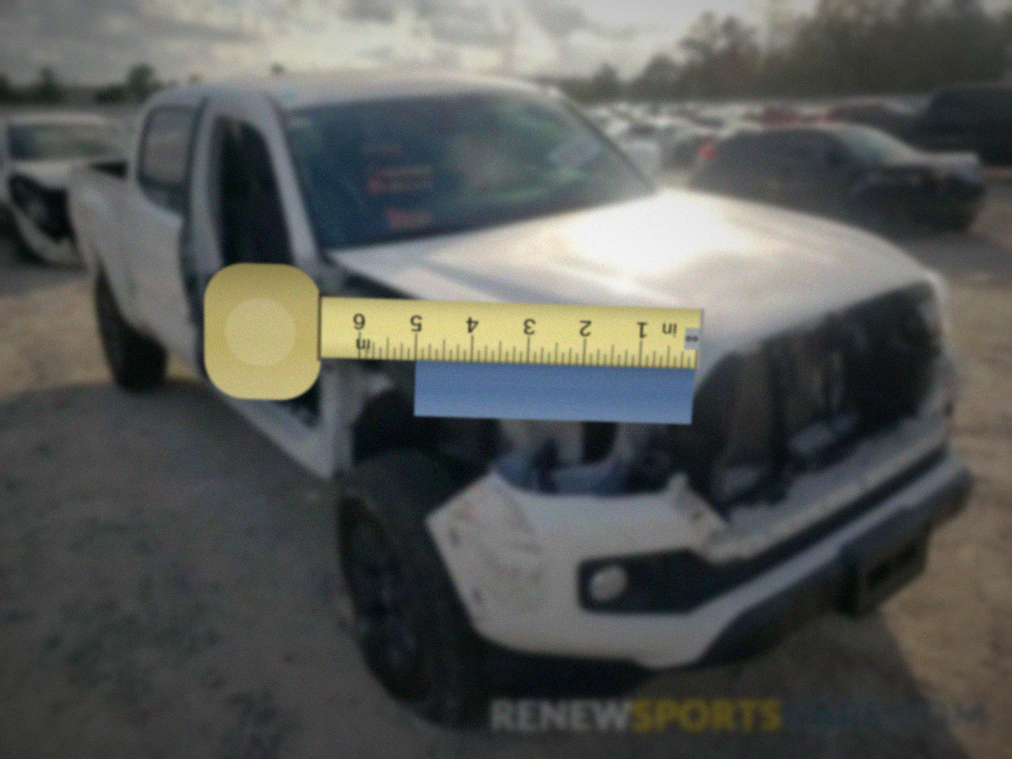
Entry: 5 in
